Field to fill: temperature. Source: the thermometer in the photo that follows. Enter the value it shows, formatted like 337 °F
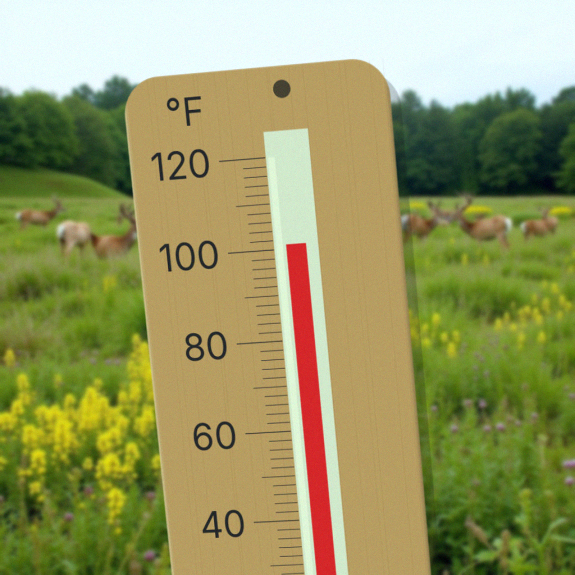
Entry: 101 °F
